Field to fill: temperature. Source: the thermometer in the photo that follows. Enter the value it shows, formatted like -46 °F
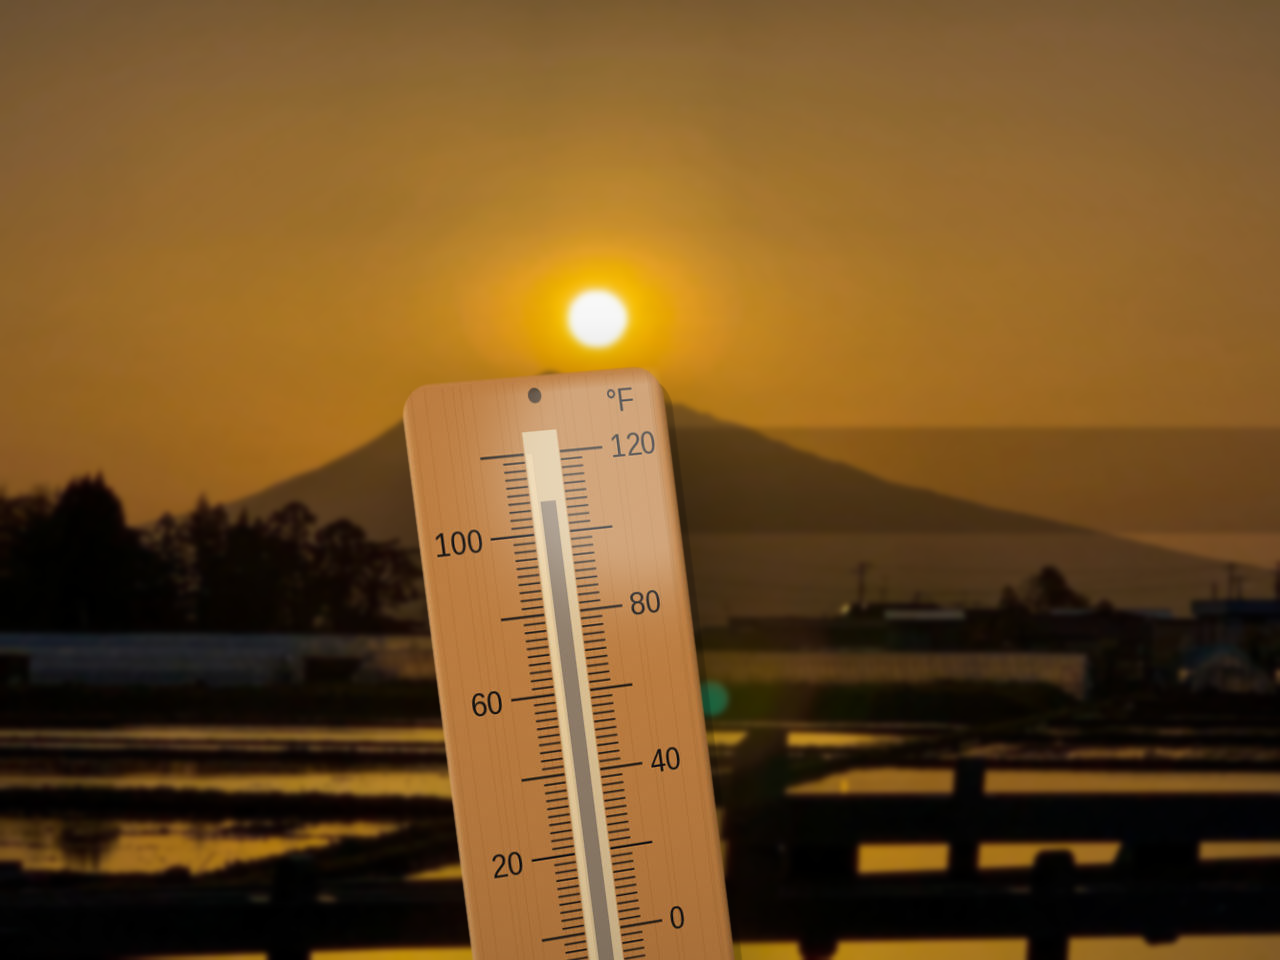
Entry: 108 °F
